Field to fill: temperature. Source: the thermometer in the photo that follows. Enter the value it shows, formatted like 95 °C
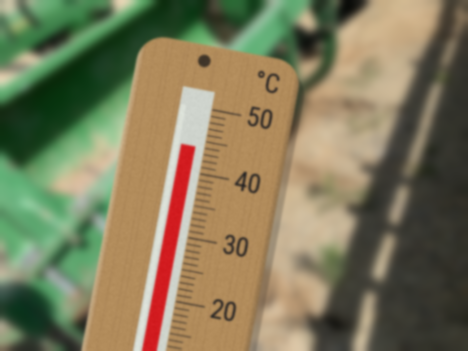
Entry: 44 °C
